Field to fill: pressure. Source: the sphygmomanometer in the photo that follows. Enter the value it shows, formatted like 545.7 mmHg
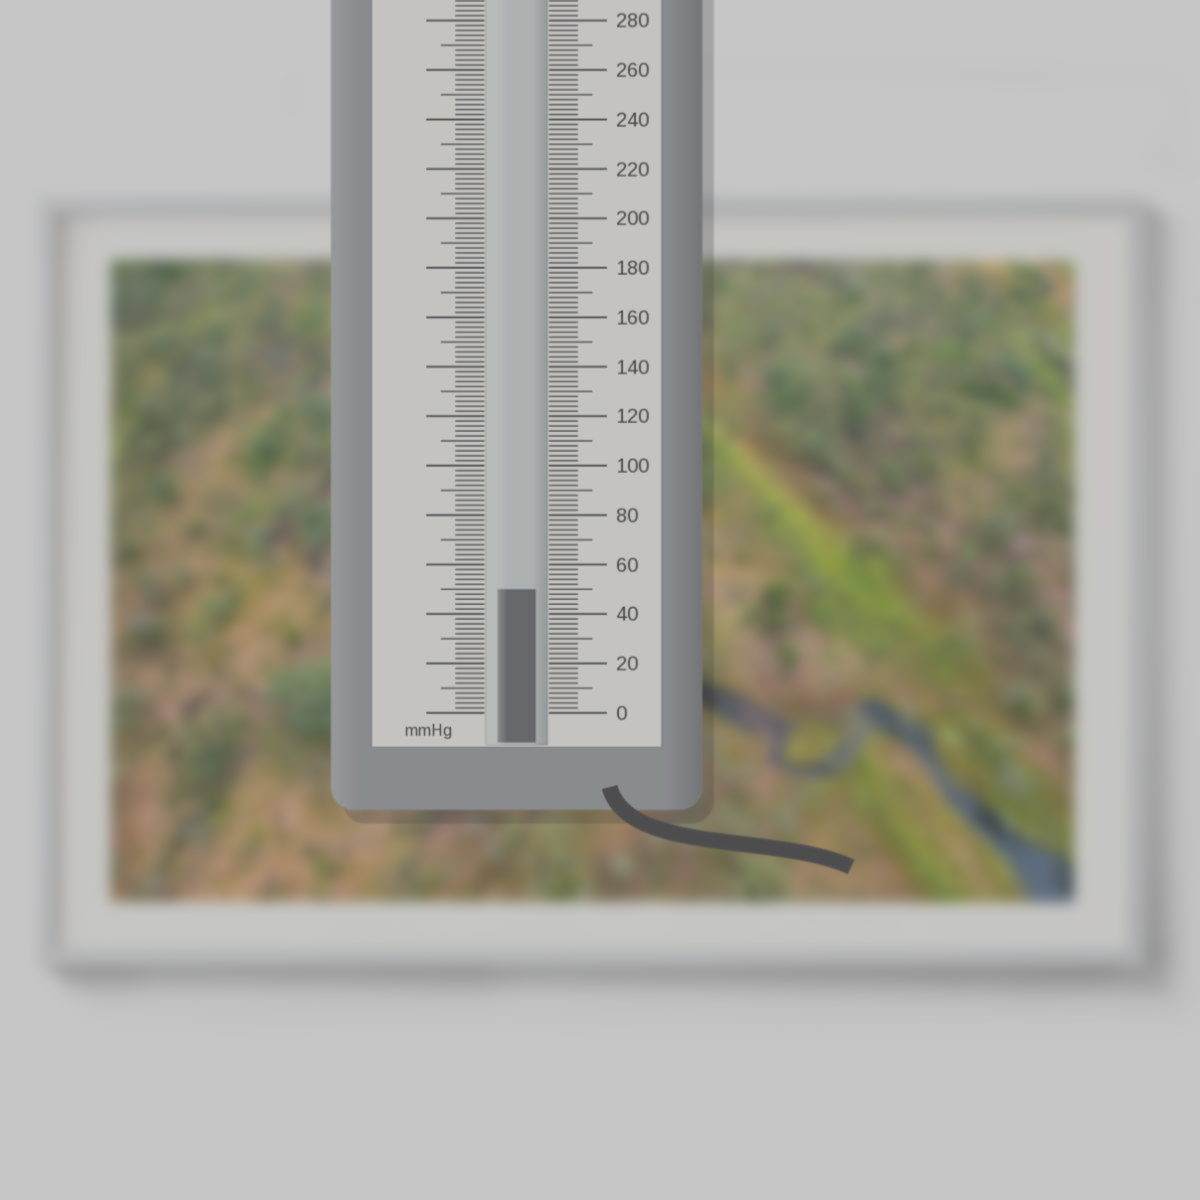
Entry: 50 mmHg
